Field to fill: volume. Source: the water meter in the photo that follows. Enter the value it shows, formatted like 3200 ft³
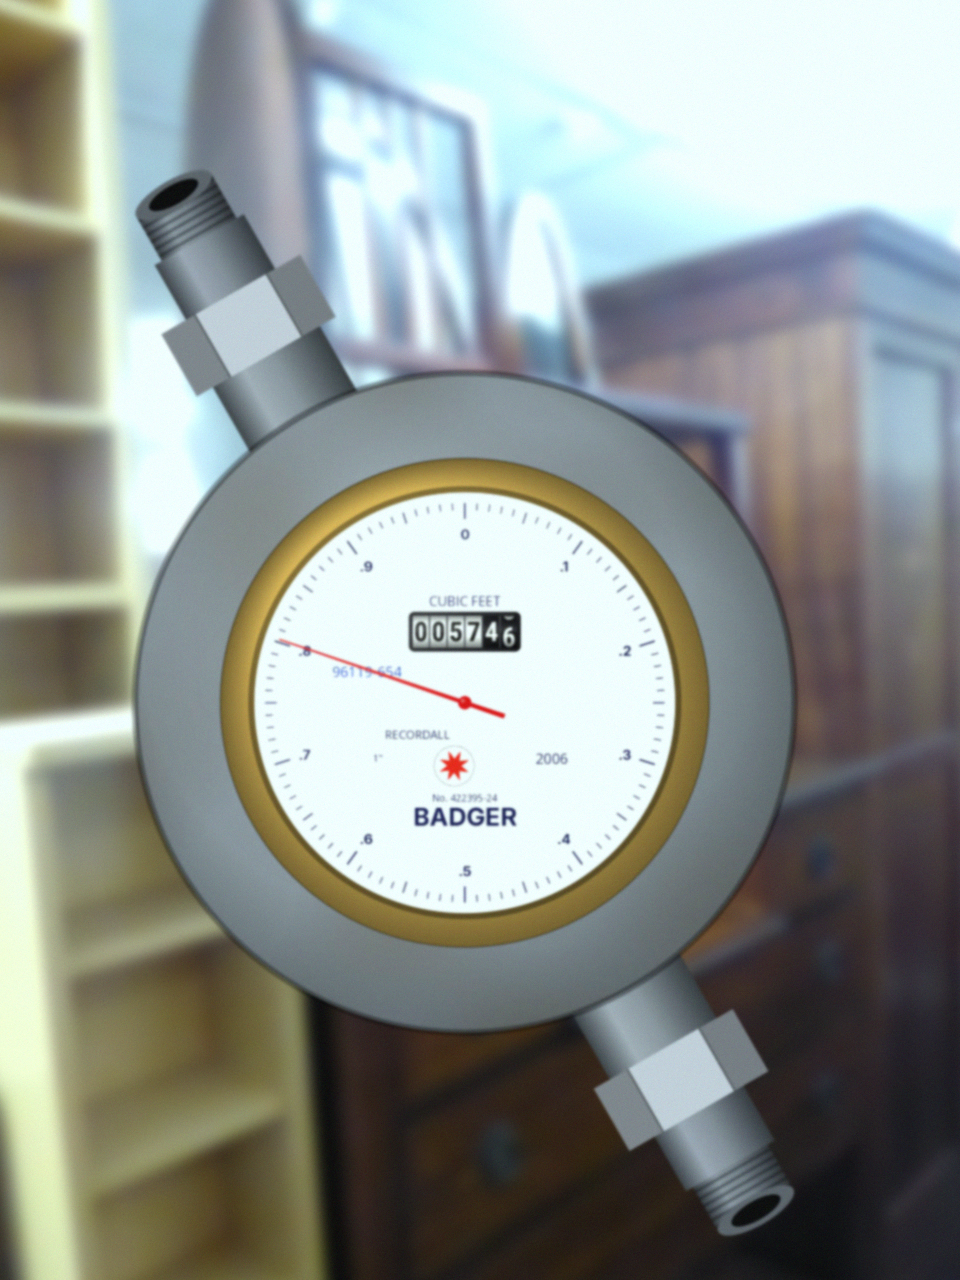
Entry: 5745.80 ft³
